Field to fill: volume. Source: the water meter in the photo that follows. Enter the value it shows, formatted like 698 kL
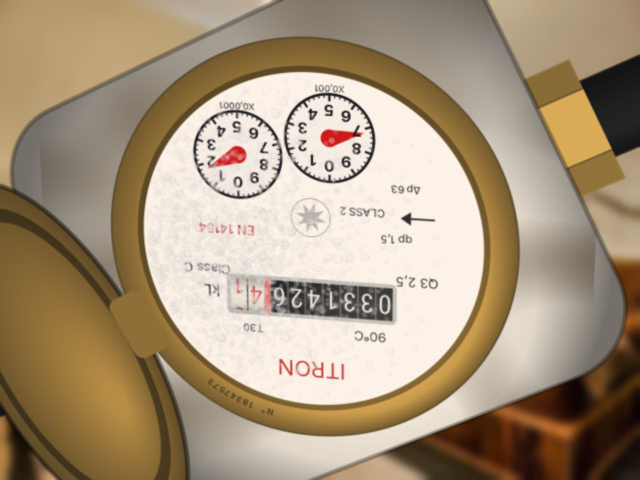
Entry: 331426.4071 kL
